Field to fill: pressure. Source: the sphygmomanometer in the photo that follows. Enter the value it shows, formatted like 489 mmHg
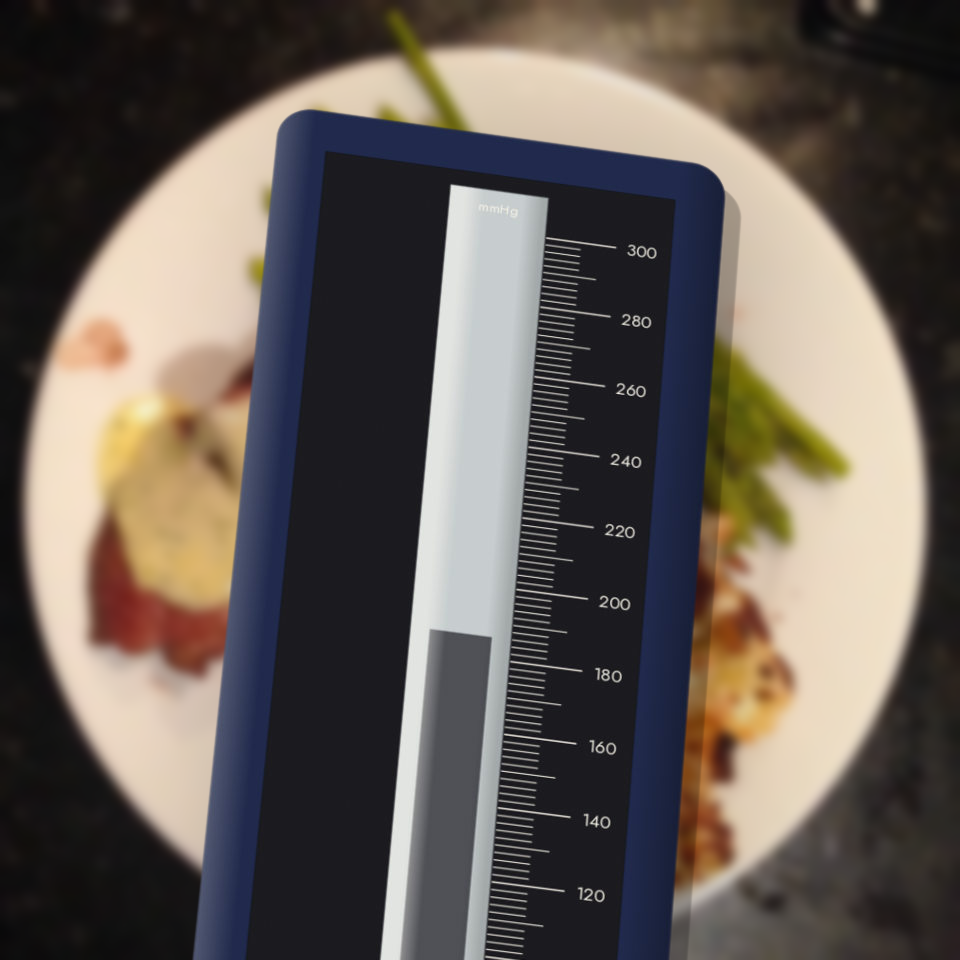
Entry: 186 mmHg
